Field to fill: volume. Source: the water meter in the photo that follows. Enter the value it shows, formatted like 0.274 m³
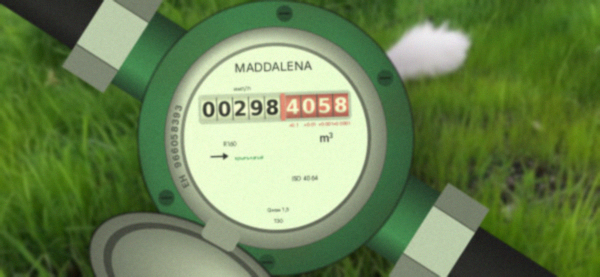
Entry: 298.4058 m³
